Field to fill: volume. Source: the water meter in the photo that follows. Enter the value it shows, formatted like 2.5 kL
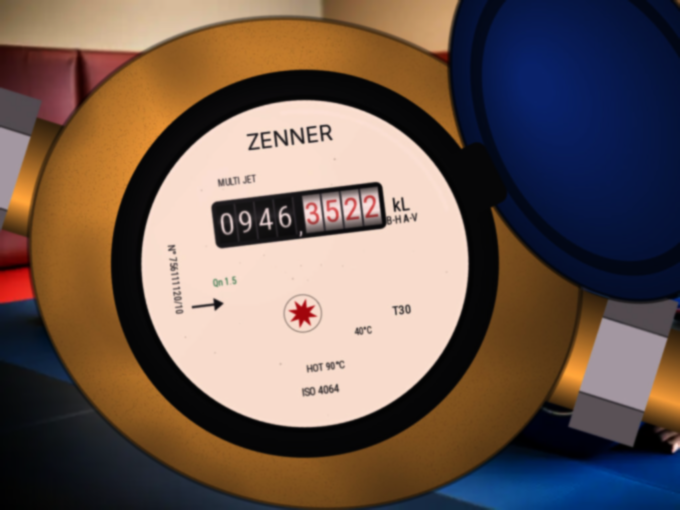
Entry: 946.3522 kL
